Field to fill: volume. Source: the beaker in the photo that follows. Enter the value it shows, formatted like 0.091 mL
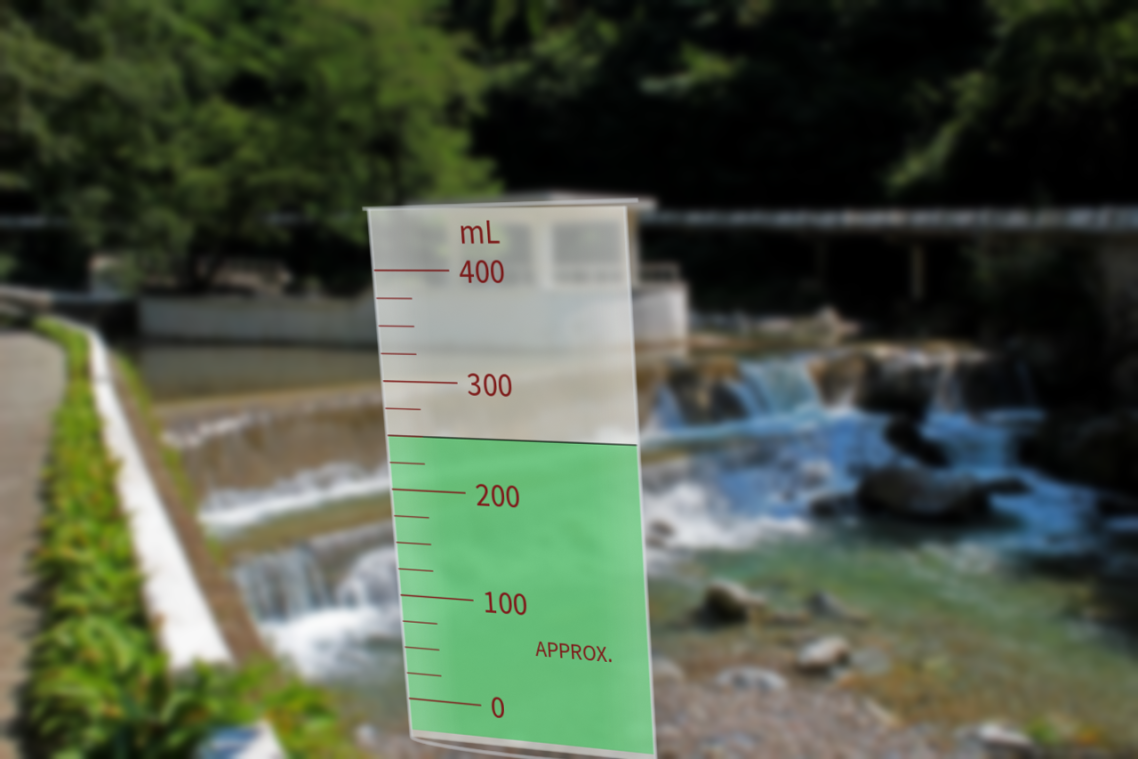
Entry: 250 mL
